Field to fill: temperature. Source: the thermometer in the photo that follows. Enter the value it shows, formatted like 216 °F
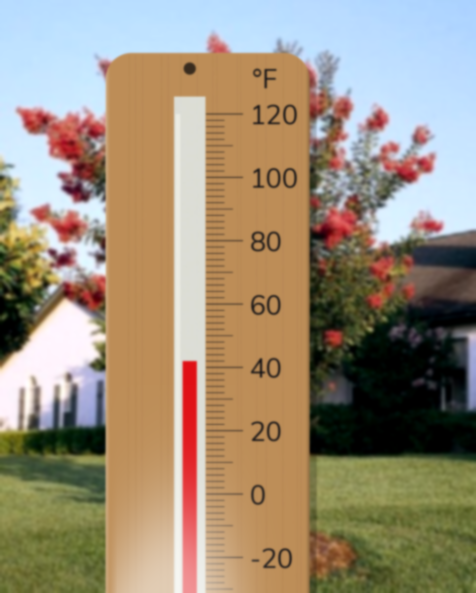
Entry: 42 °F
